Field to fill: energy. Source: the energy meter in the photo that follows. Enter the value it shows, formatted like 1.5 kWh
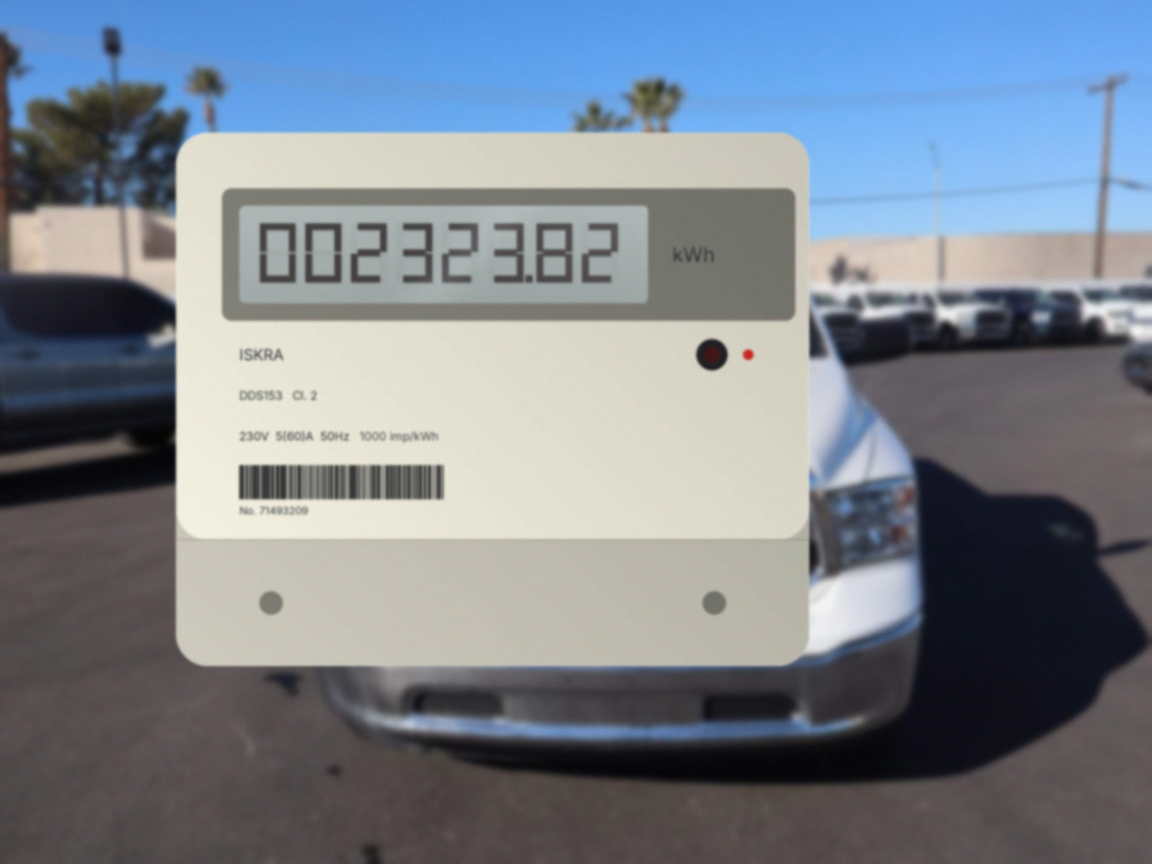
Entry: 2323.82 kWh
